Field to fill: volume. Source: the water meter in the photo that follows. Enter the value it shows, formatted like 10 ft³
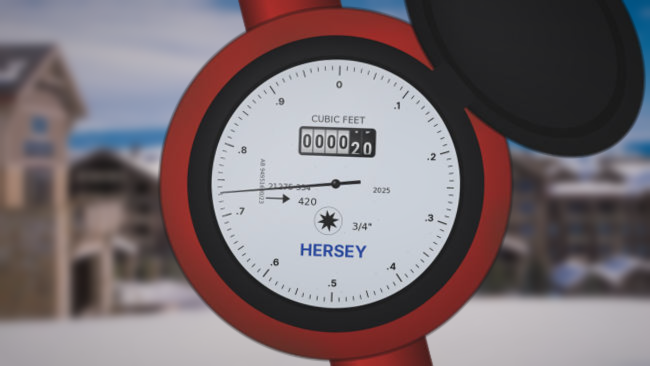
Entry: 19.73 ft³
